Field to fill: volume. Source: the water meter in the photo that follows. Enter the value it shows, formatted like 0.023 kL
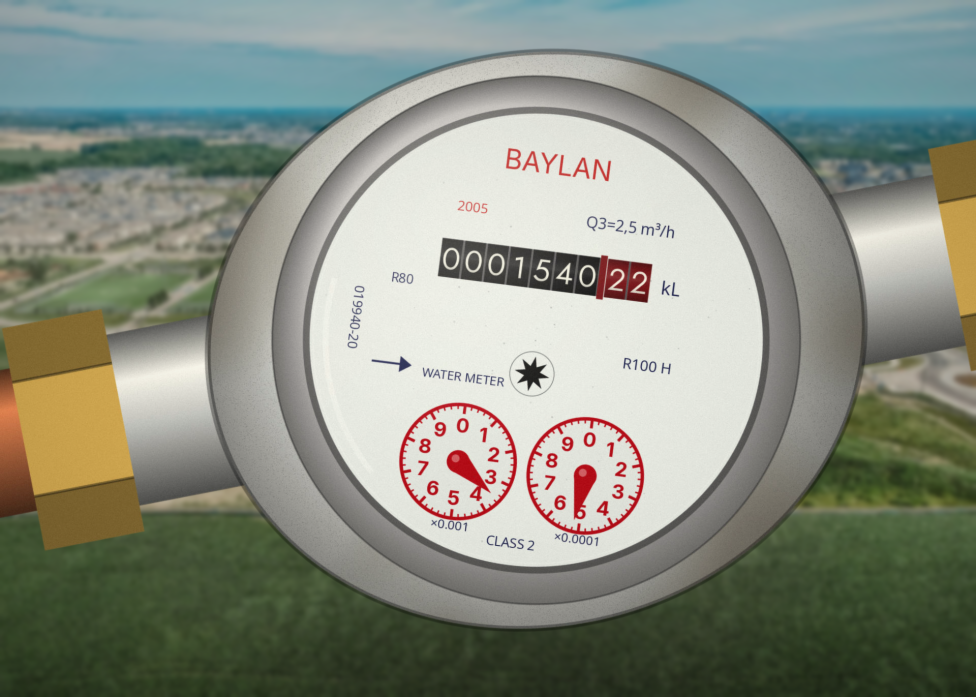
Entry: 1540.2235 kL
